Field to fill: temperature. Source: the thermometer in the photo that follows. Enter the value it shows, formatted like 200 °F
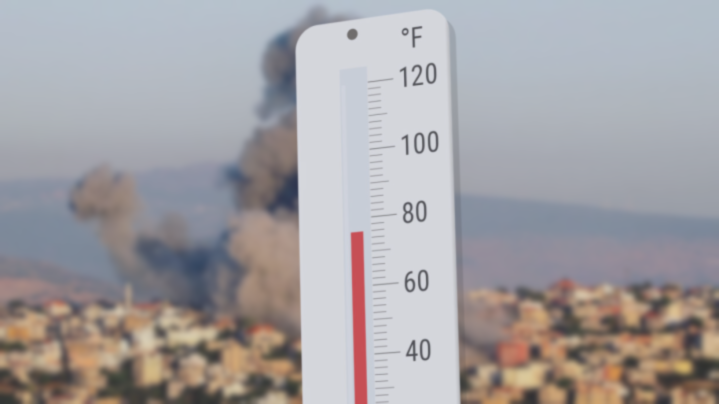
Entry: 76 °F
